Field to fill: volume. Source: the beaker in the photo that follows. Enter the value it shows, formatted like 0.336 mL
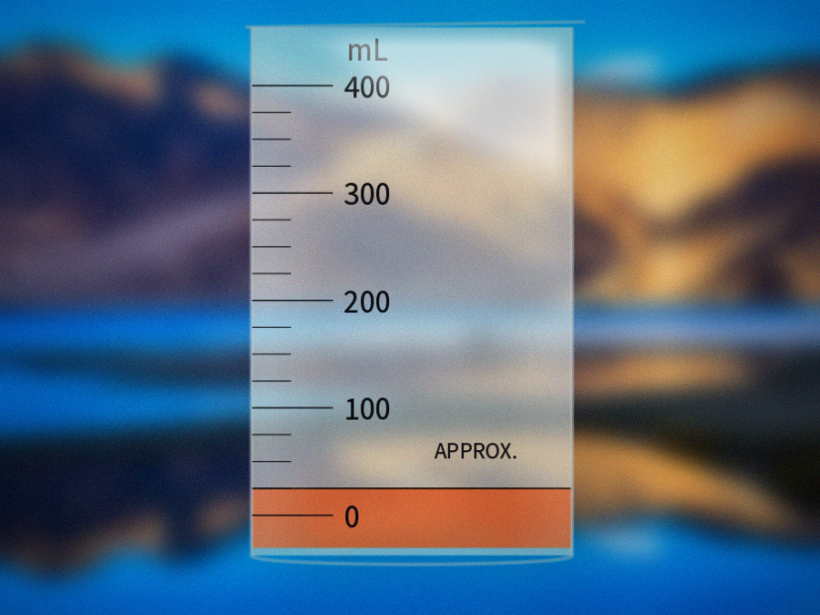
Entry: 25 mL
